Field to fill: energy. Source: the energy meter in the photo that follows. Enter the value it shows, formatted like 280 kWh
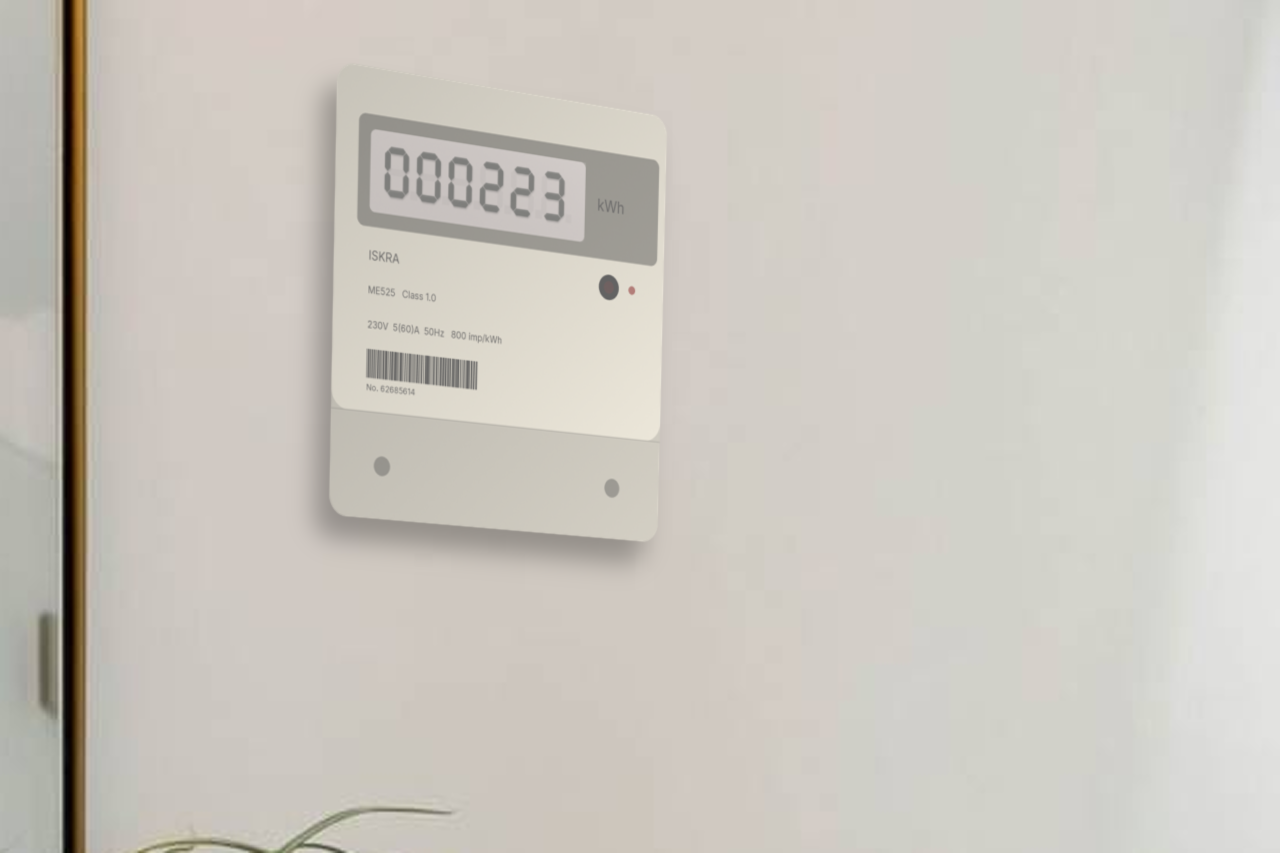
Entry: 223 kWh
